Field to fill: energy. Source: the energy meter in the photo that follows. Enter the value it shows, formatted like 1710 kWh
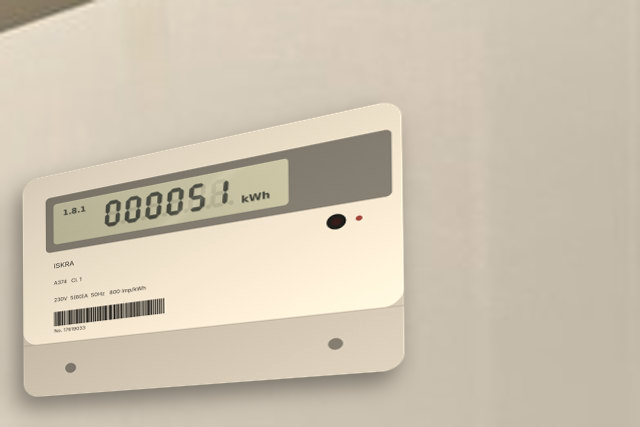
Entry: 51 kWh
